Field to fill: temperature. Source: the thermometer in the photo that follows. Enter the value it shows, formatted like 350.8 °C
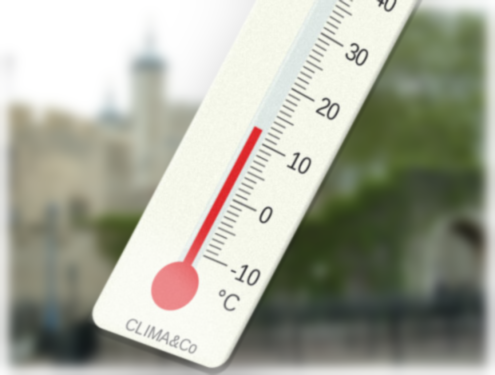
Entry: 12 °C
